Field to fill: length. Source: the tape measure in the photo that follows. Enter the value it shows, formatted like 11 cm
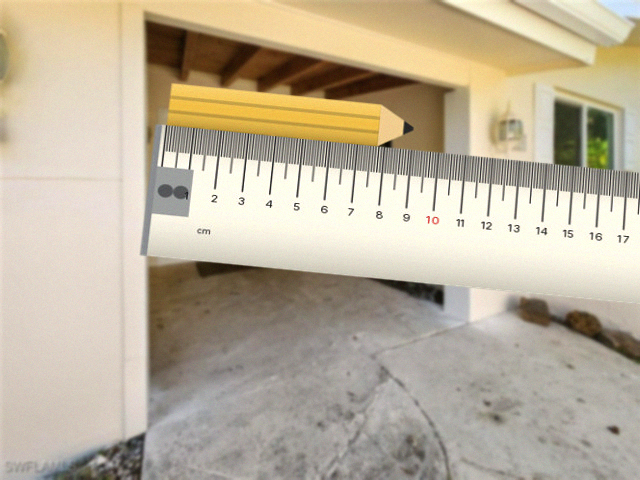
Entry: 9 cm
